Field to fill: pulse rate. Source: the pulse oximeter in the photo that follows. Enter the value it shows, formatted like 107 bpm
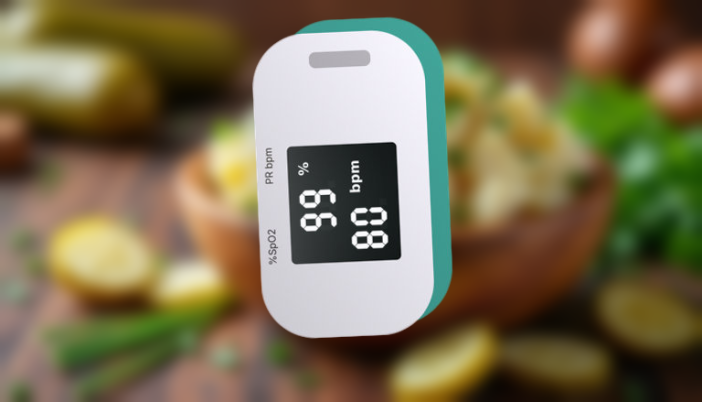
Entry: 80 bpm
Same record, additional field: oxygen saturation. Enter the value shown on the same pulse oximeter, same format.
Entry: 99 %
